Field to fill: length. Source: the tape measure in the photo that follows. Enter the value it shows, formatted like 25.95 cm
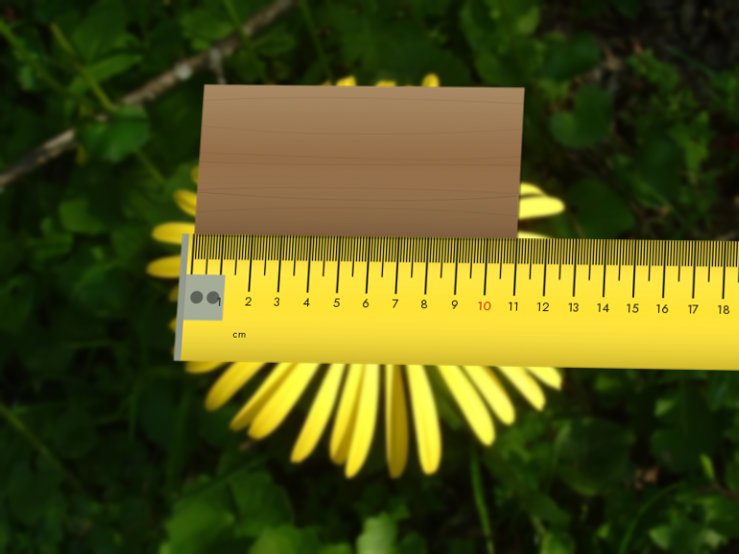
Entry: 11 cm
